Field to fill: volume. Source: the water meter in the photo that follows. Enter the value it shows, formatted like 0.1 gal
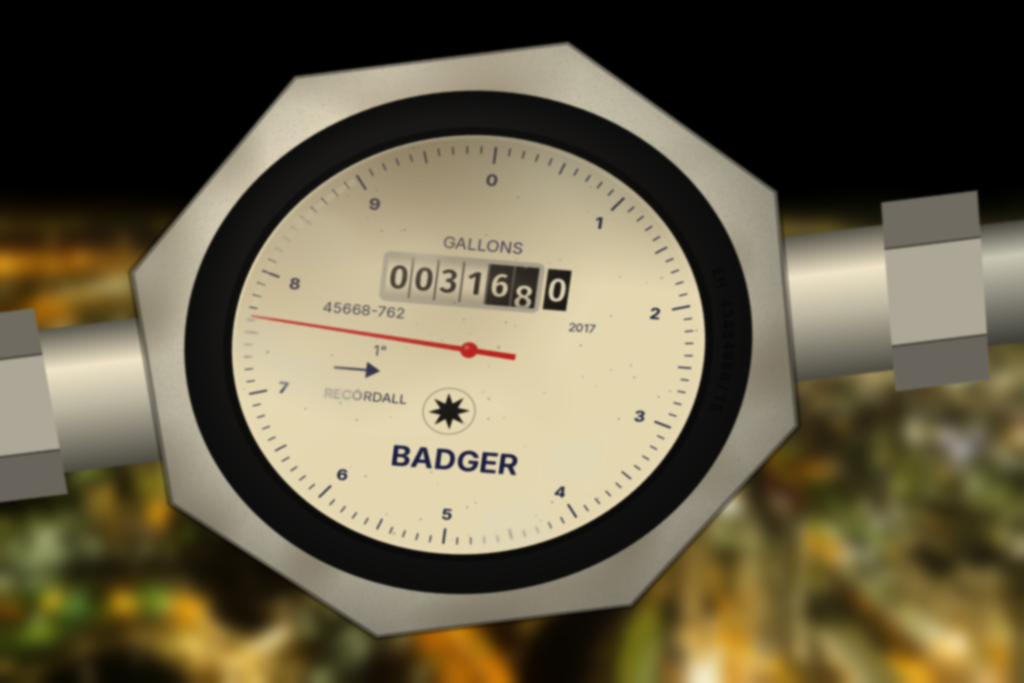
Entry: 31677.6 gal
